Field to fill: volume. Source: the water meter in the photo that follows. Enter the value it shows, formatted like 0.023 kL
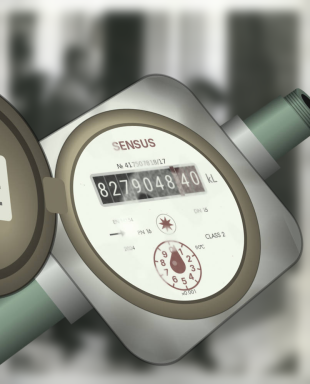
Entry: 8279048.400 kL
